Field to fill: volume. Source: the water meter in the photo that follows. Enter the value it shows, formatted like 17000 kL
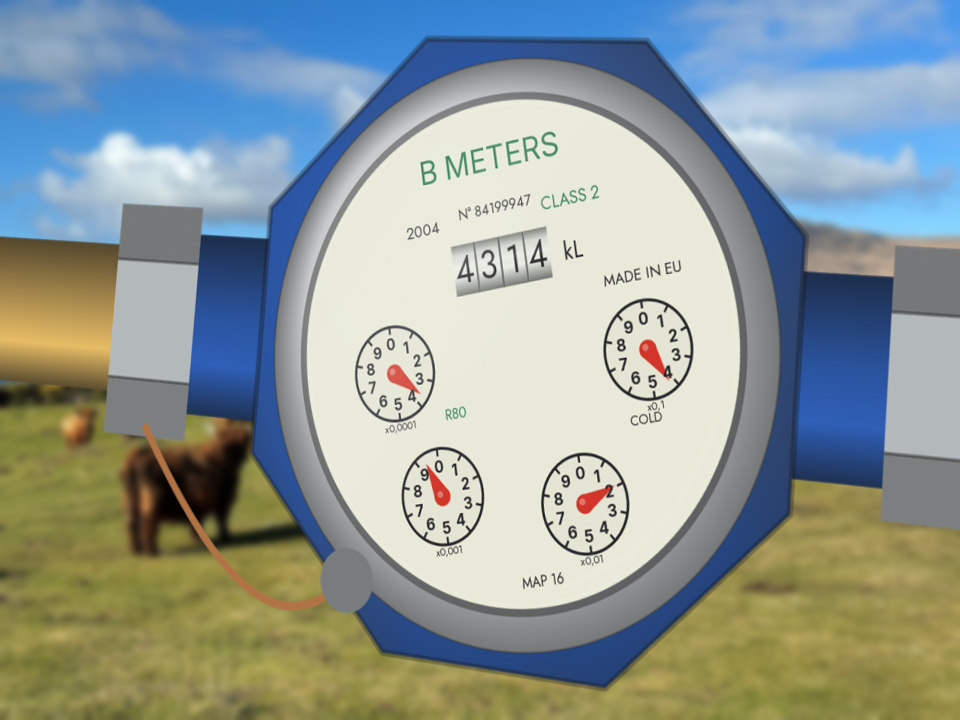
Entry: 4314.4193 kL
